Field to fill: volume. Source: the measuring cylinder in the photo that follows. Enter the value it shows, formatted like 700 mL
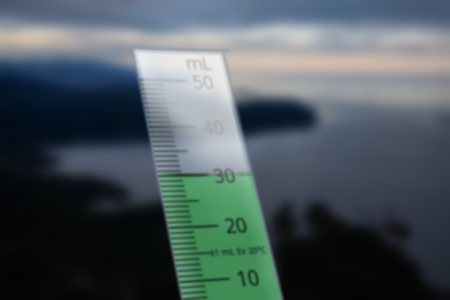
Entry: 30 mL
